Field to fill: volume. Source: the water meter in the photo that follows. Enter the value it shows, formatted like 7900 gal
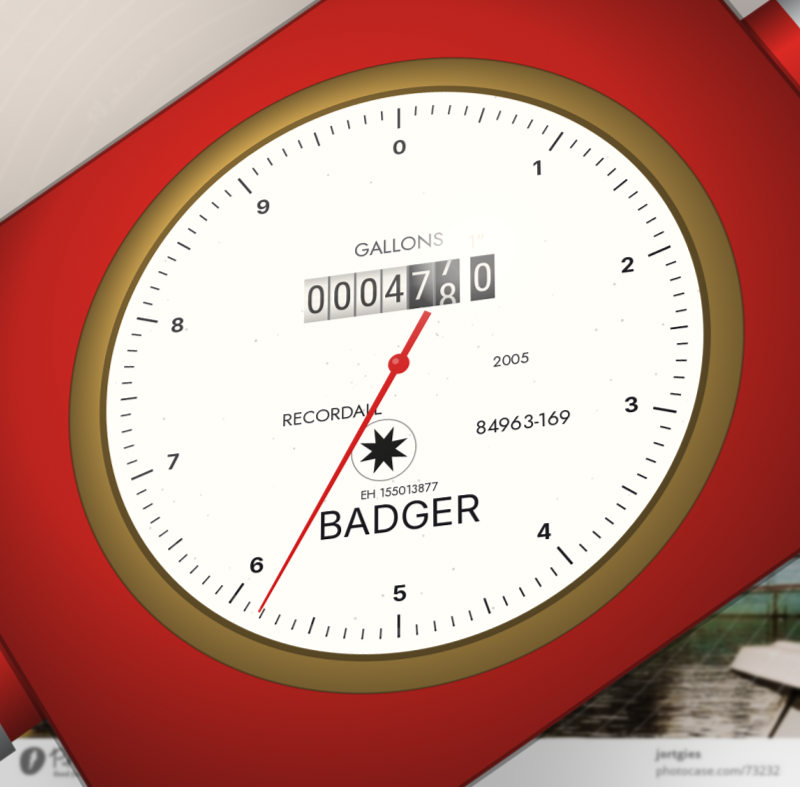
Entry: 4775.8 gal
